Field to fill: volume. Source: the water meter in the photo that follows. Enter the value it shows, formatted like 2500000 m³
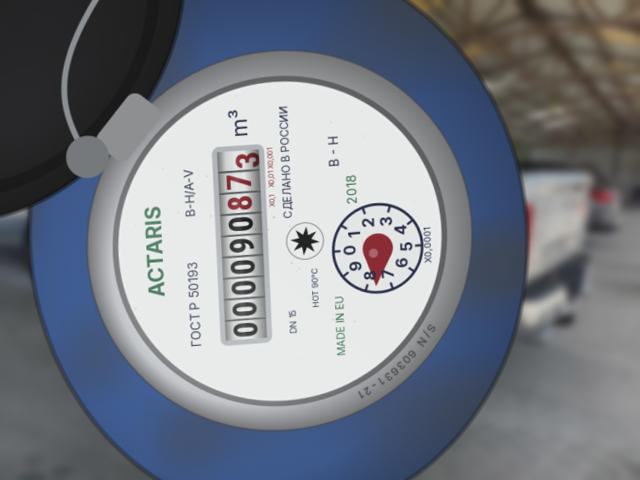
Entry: 90.8727 m³
